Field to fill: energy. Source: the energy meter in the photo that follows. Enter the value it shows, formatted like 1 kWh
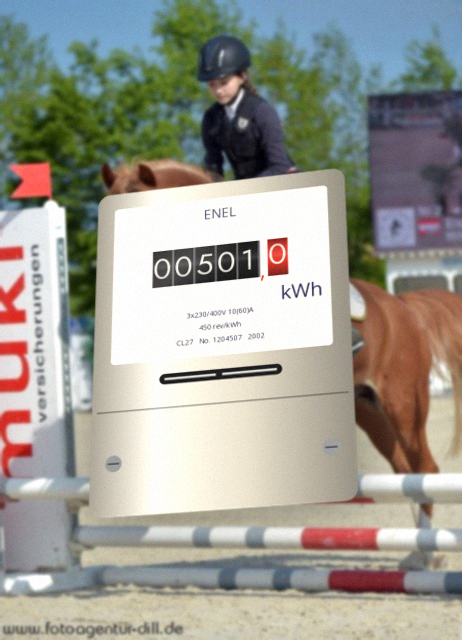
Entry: 501.0 kWh
